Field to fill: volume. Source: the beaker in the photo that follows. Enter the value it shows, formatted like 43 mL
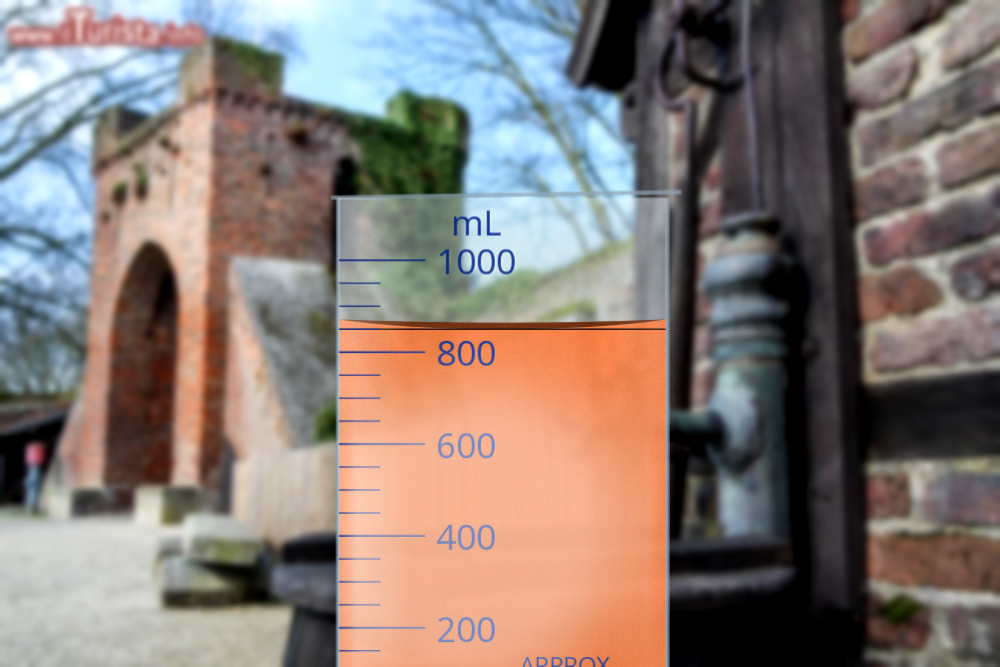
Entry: 850 mL
